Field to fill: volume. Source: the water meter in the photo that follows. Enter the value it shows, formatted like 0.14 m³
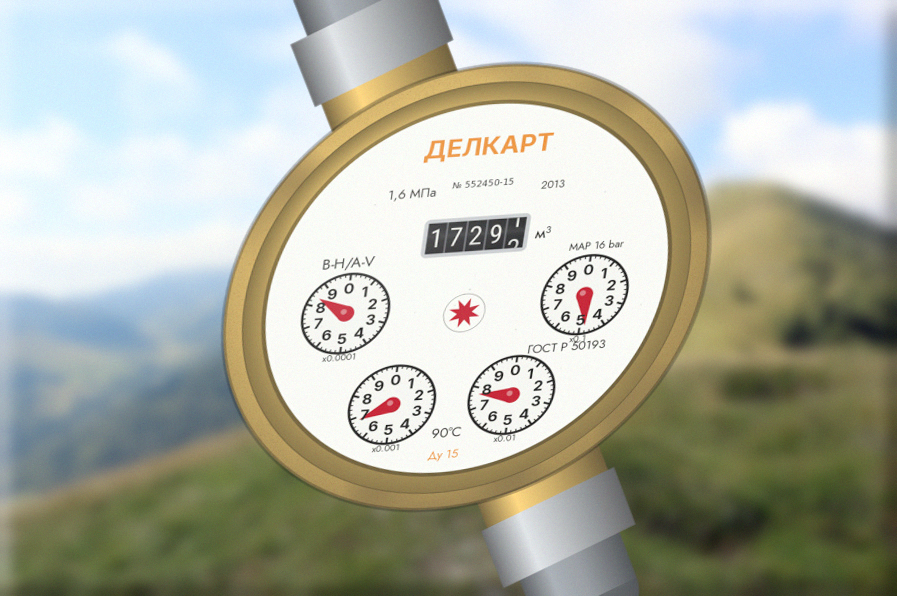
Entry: 17291.4768 m³
